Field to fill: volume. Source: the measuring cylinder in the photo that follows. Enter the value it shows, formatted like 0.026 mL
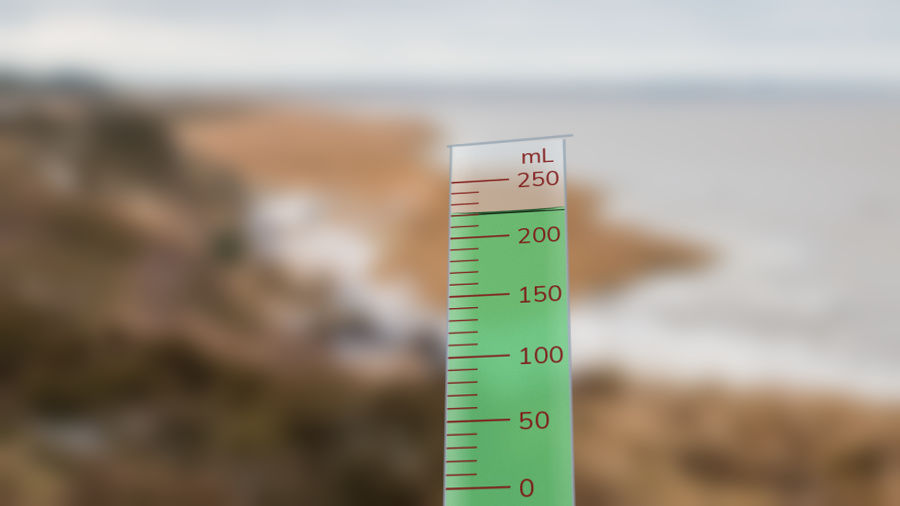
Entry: 220 mL
